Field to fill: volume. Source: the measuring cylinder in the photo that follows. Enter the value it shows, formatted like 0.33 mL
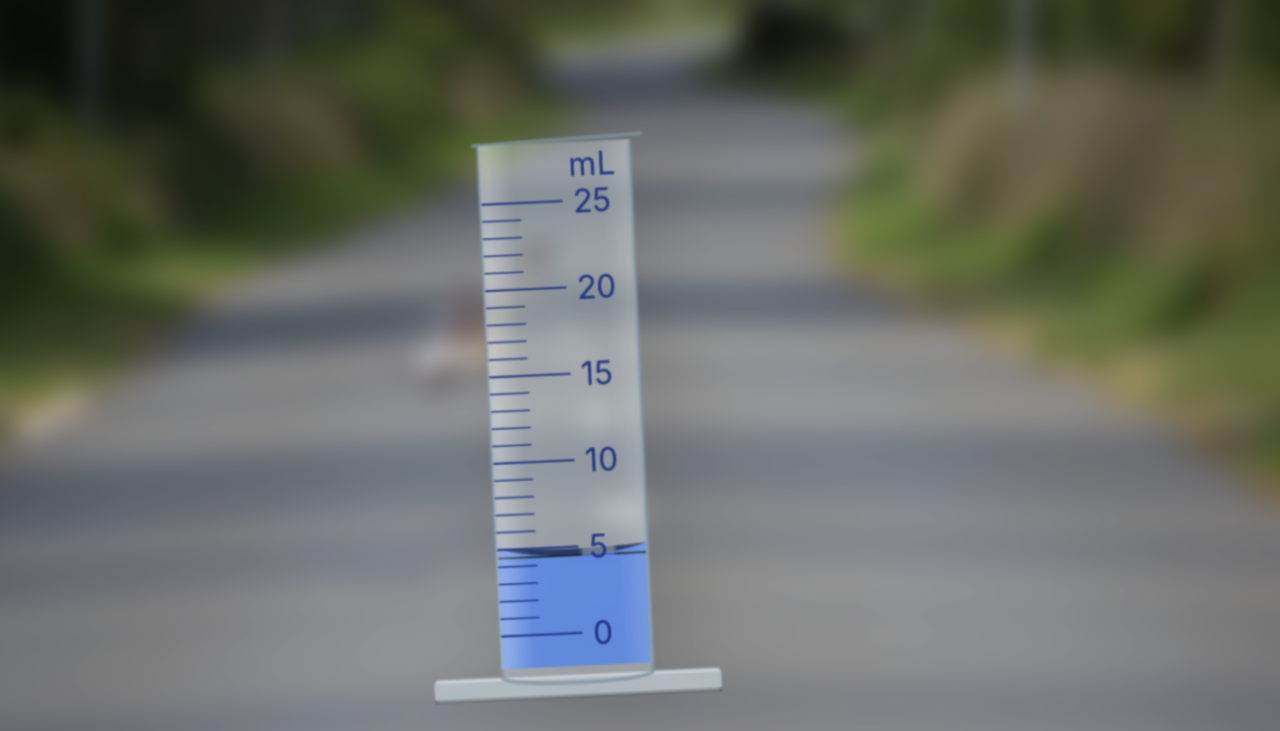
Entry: 4.5 mL
